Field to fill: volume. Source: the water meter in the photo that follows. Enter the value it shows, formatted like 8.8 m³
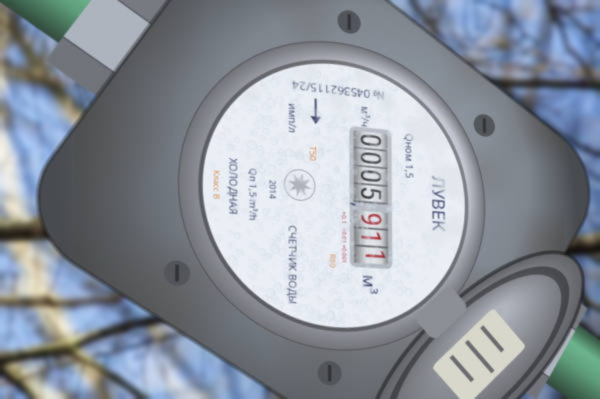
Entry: 5.911 m³
